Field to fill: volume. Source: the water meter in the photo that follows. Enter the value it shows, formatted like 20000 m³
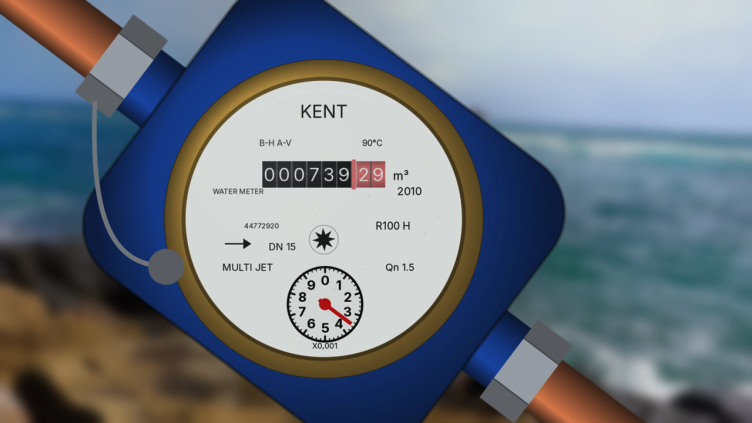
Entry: 739.293 m³
